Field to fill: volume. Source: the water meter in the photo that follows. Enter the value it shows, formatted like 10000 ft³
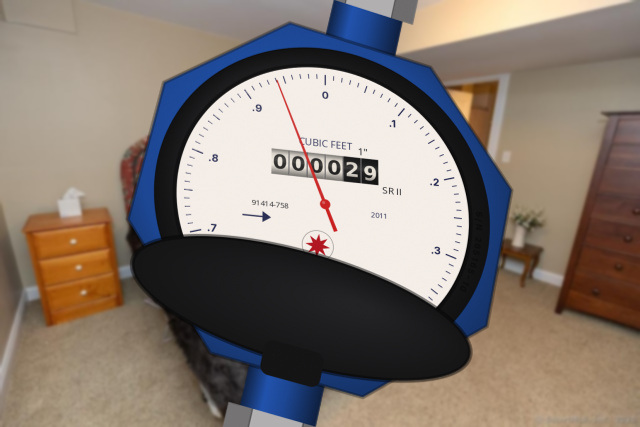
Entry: 28.94 ft³
